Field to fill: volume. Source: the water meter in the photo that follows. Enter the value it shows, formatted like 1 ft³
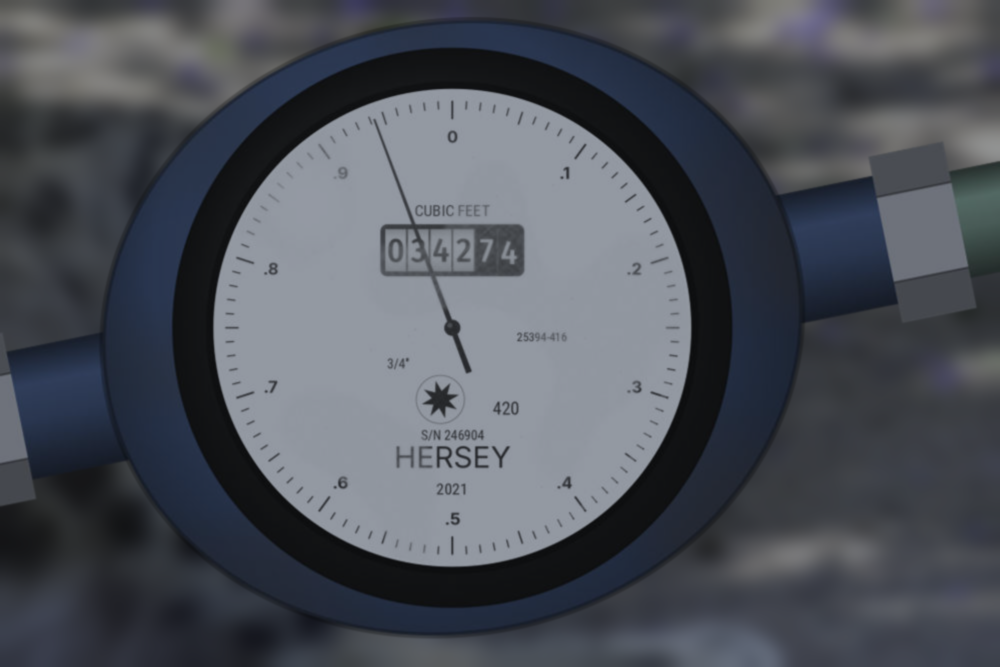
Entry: 34273.94 ft³
